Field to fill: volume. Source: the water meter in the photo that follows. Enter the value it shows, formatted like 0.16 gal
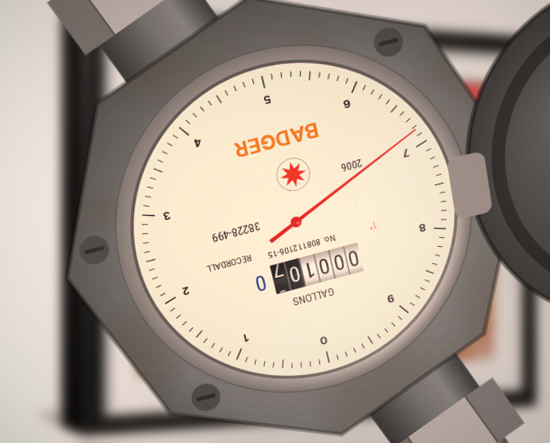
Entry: 1066.8 gal
